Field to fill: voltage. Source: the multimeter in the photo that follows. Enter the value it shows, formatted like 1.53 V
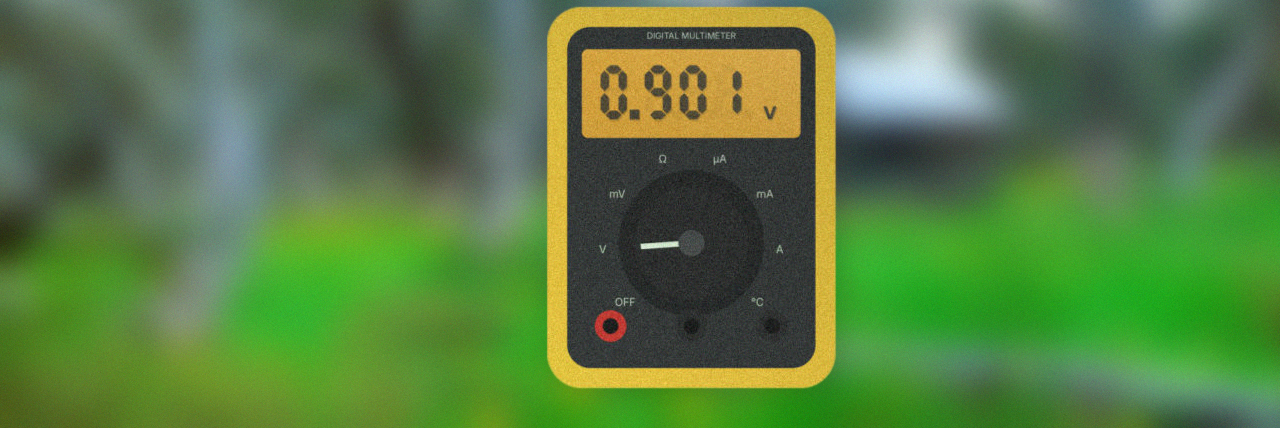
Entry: 0.901 V
